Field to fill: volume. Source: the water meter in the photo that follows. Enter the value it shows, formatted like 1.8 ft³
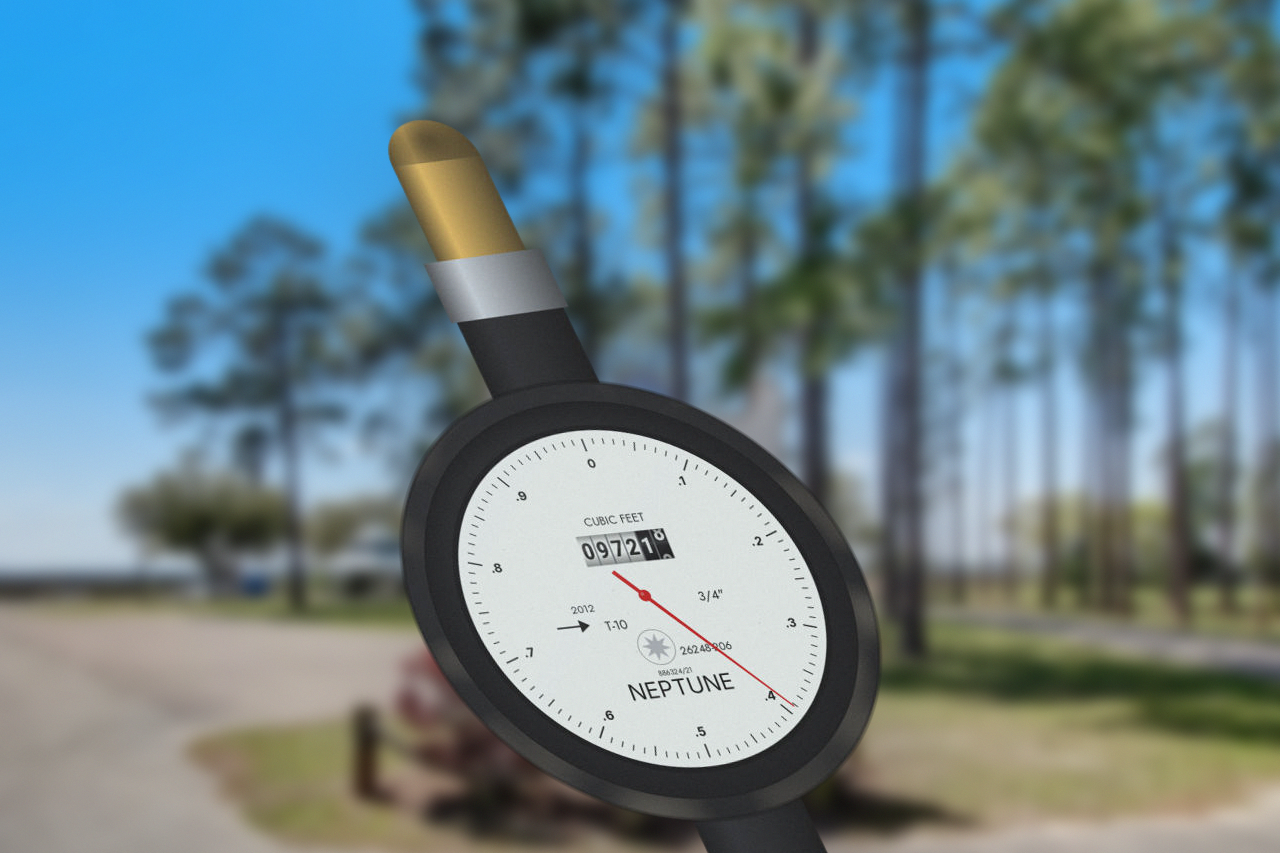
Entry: 97218.39 ft³
